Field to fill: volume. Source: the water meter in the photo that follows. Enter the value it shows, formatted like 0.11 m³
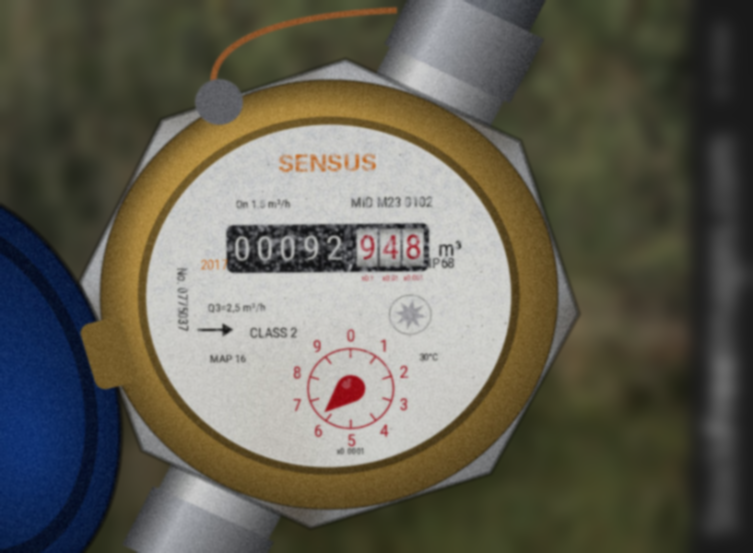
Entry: 92.9486 m³
